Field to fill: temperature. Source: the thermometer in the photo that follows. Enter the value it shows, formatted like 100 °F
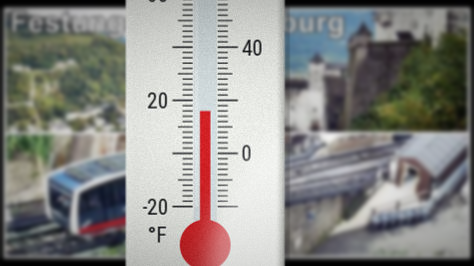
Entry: 16 °F
